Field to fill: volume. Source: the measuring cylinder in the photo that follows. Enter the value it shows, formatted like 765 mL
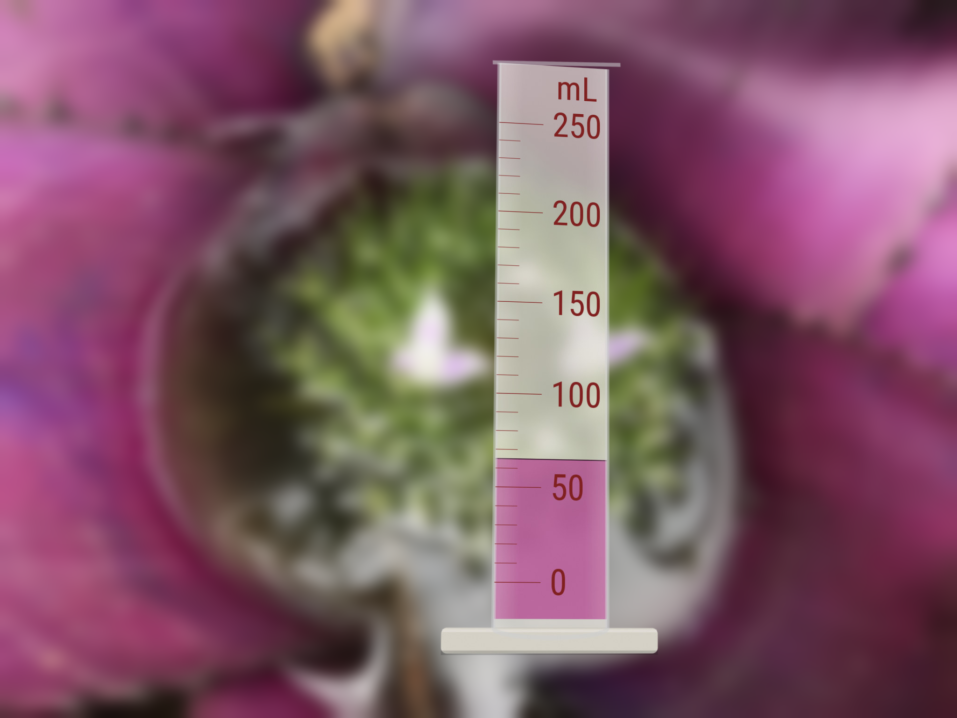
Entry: 65 mL
